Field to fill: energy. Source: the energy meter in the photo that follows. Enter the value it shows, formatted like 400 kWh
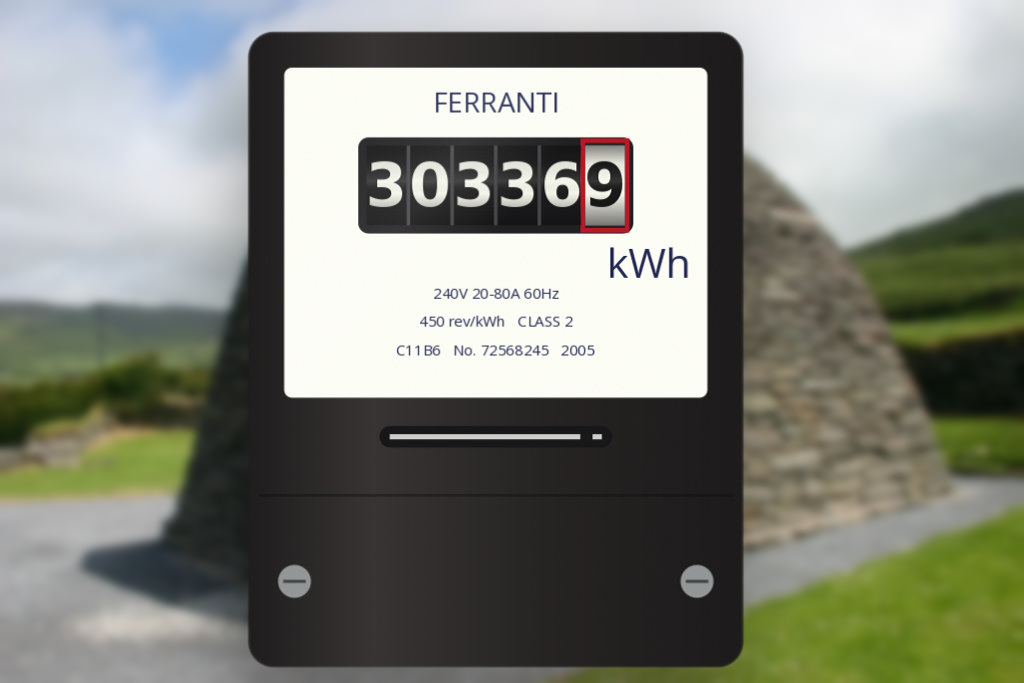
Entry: 30336.9 kWh
